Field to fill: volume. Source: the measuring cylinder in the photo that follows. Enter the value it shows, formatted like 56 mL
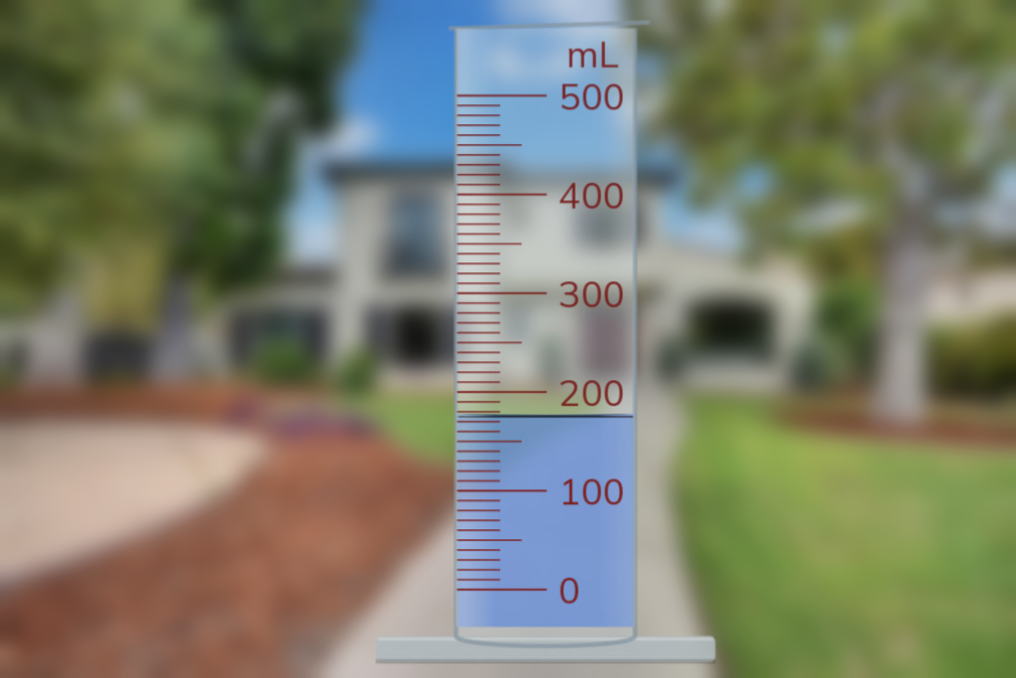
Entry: 175 mL
